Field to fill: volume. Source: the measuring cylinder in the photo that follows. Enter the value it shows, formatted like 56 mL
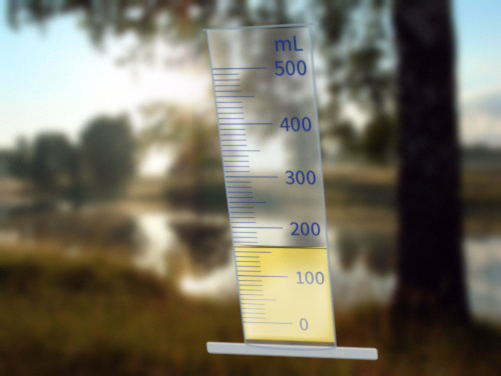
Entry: 160 mL
